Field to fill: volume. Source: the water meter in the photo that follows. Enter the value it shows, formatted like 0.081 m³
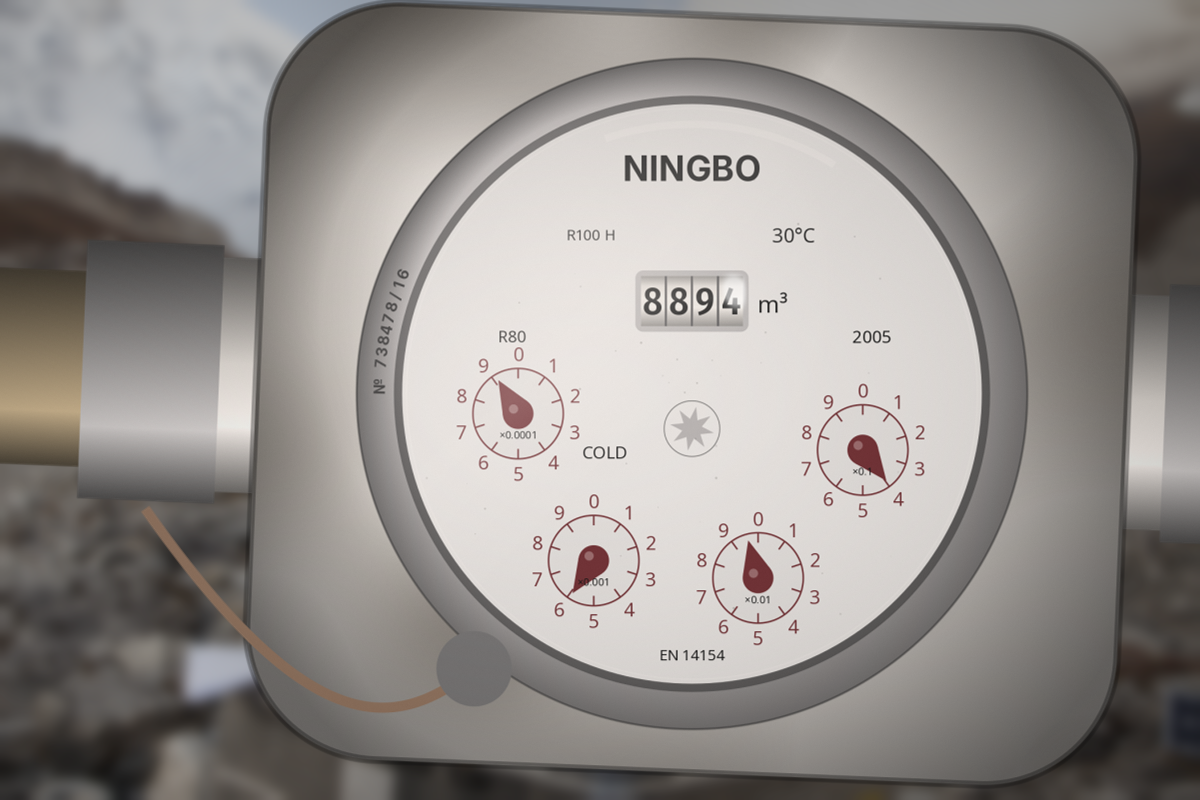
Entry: 8894.3959 m³
